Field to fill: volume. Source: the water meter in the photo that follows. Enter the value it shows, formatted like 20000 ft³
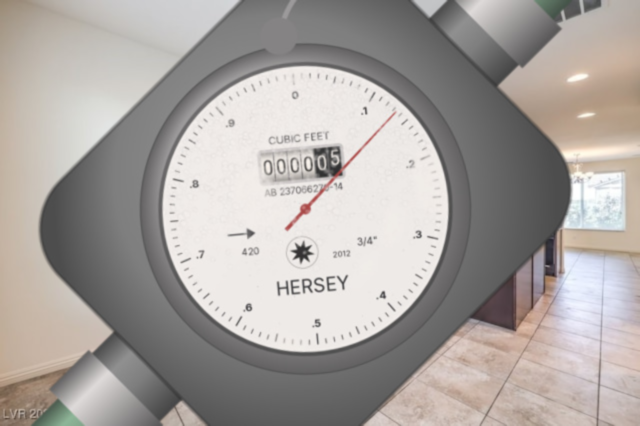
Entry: 5.13 ft³
